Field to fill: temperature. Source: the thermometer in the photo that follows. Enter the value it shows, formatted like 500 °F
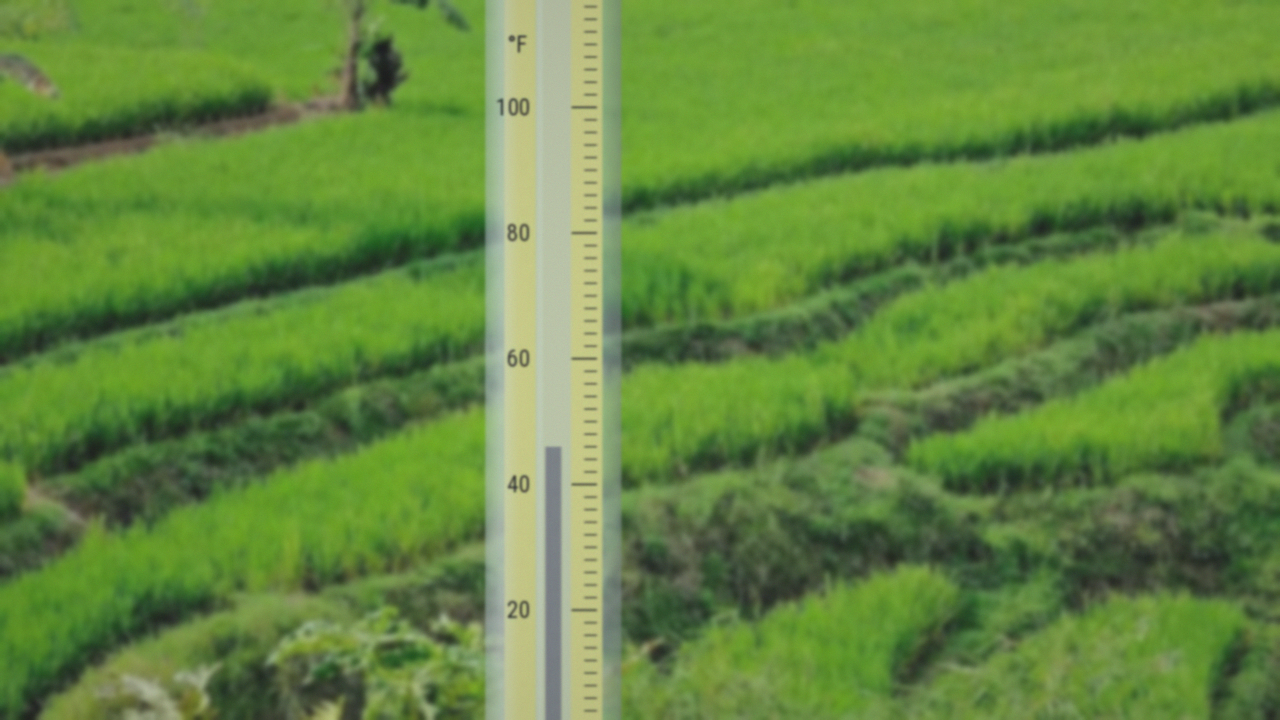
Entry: 46 °F
